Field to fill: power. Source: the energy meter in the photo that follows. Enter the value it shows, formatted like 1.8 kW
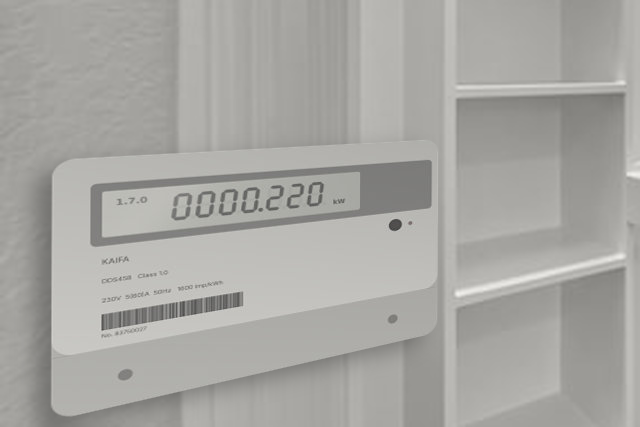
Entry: 0.220 kW
